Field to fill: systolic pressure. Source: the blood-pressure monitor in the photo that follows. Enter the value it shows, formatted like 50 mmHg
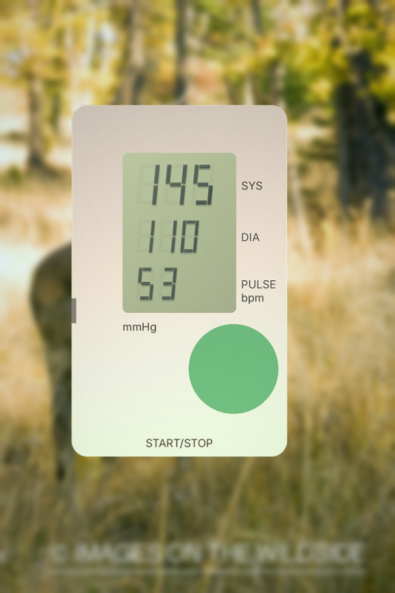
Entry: 145 mmHg
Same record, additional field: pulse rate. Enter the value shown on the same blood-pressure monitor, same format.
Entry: 53 bpm
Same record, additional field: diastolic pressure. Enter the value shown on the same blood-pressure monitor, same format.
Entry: 110 mmHg
